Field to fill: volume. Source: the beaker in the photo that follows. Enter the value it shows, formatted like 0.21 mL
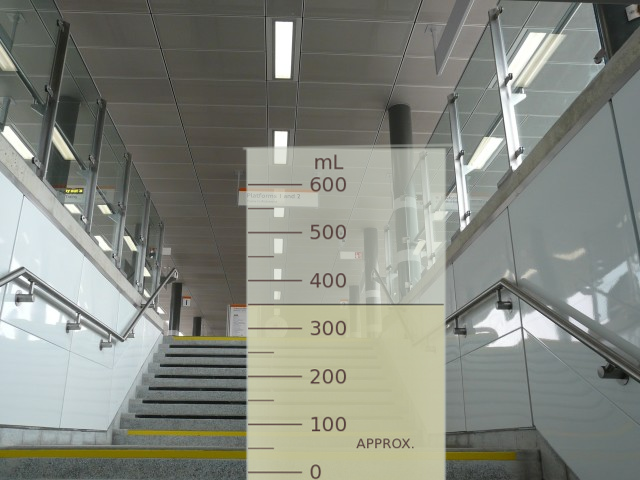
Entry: 350 mL
